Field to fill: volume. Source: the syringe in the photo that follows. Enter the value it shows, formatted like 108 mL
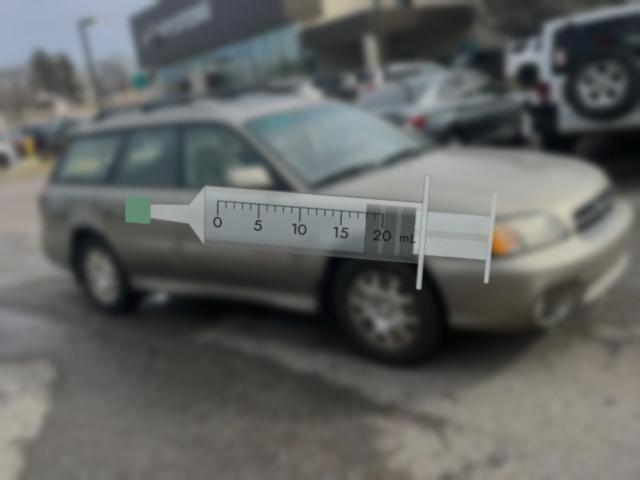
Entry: 18 mL
